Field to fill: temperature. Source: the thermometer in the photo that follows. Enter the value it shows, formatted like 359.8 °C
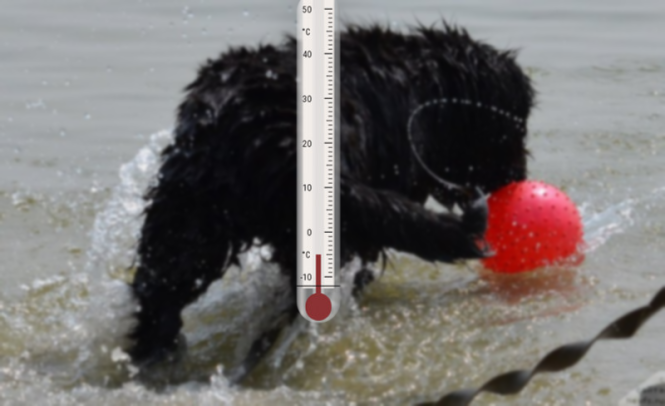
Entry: -5 °C
